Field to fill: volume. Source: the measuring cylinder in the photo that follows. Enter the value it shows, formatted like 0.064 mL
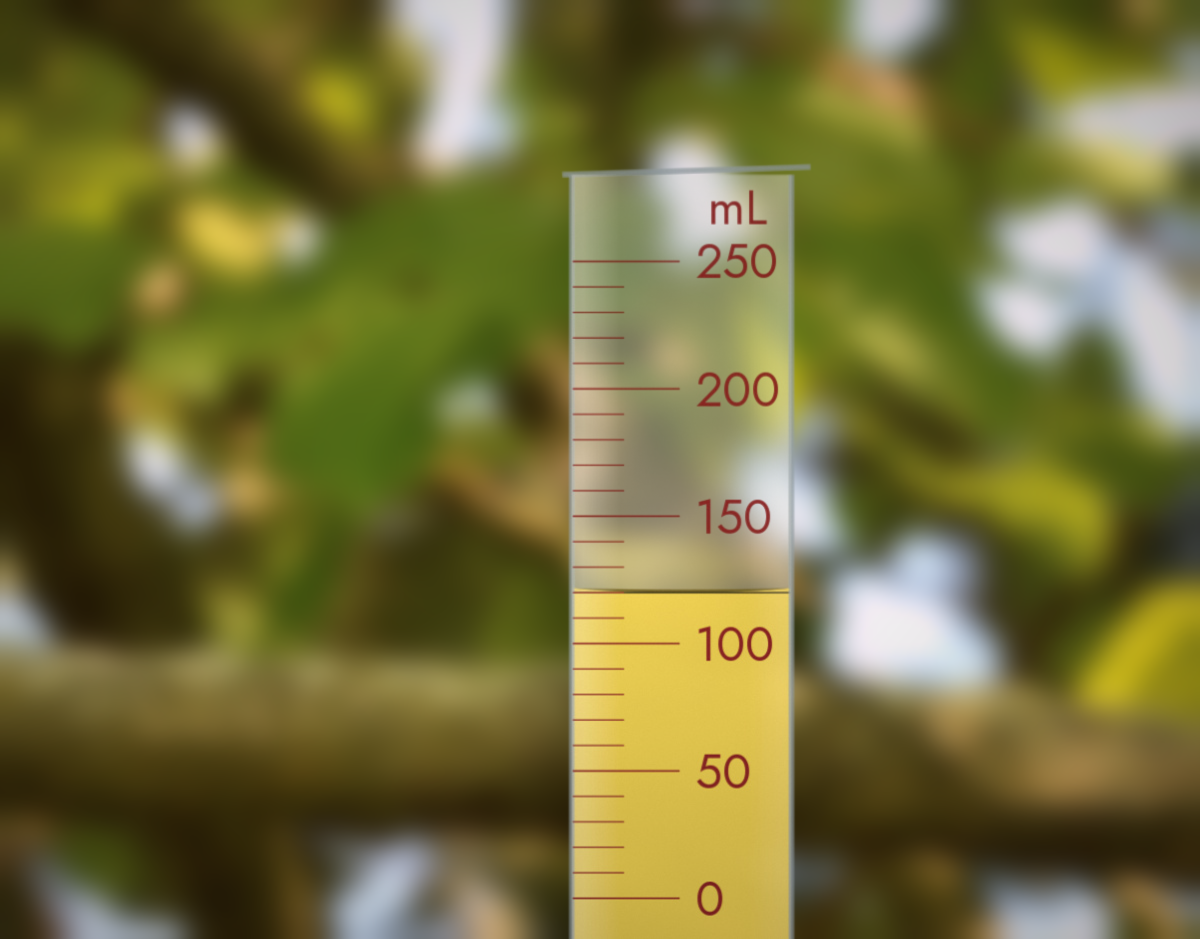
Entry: 120 mL
